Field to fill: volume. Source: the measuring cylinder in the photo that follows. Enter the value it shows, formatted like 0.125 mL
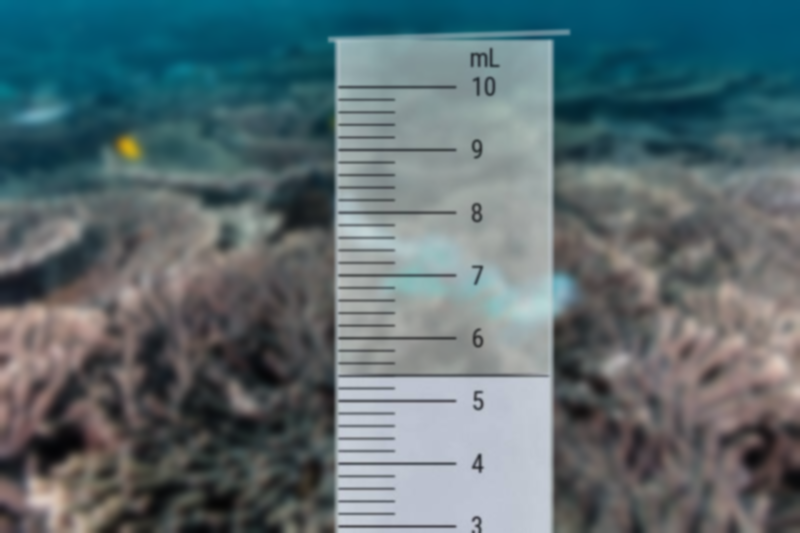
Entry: 5.4 mL
